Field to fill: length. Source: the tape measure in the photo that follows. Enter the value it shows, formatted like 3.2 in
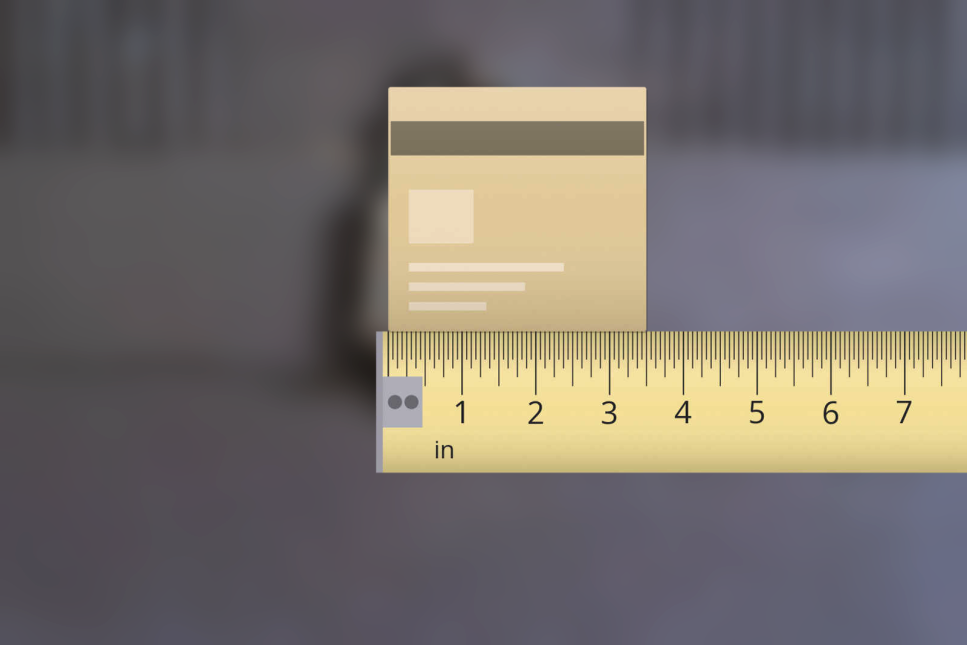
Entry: 3.5 in
